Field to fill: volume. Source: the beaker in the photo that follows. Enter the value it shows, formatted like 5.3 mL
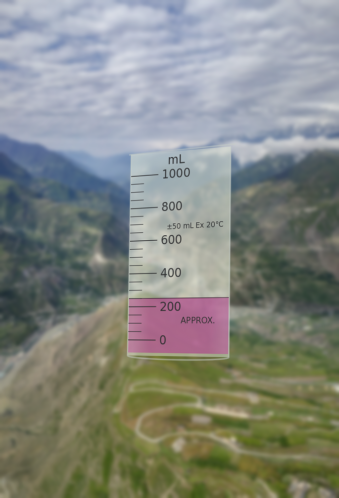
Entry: 250 mL
